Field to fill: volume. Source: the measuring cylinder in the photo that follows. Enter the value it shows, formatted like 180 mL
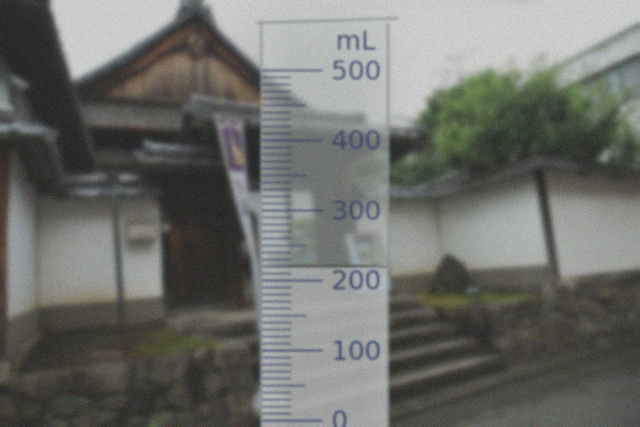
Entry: 220 mL
